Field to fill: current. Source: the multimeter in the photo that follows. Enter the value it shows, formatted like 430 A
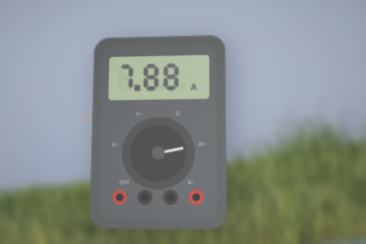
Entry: 7.88 A
